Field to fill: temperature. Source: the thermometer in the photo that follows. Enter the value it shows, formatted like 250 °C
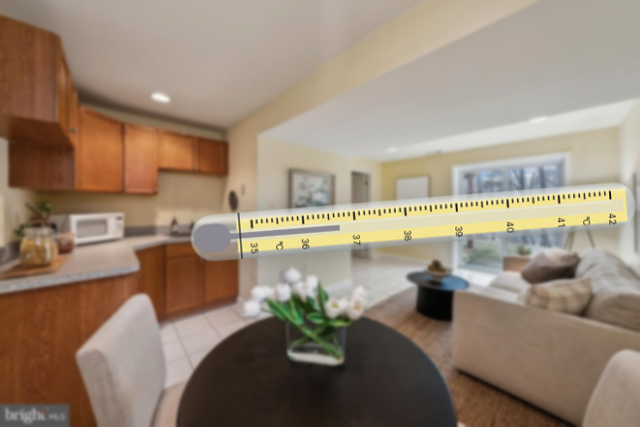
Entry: 36.7 °C
